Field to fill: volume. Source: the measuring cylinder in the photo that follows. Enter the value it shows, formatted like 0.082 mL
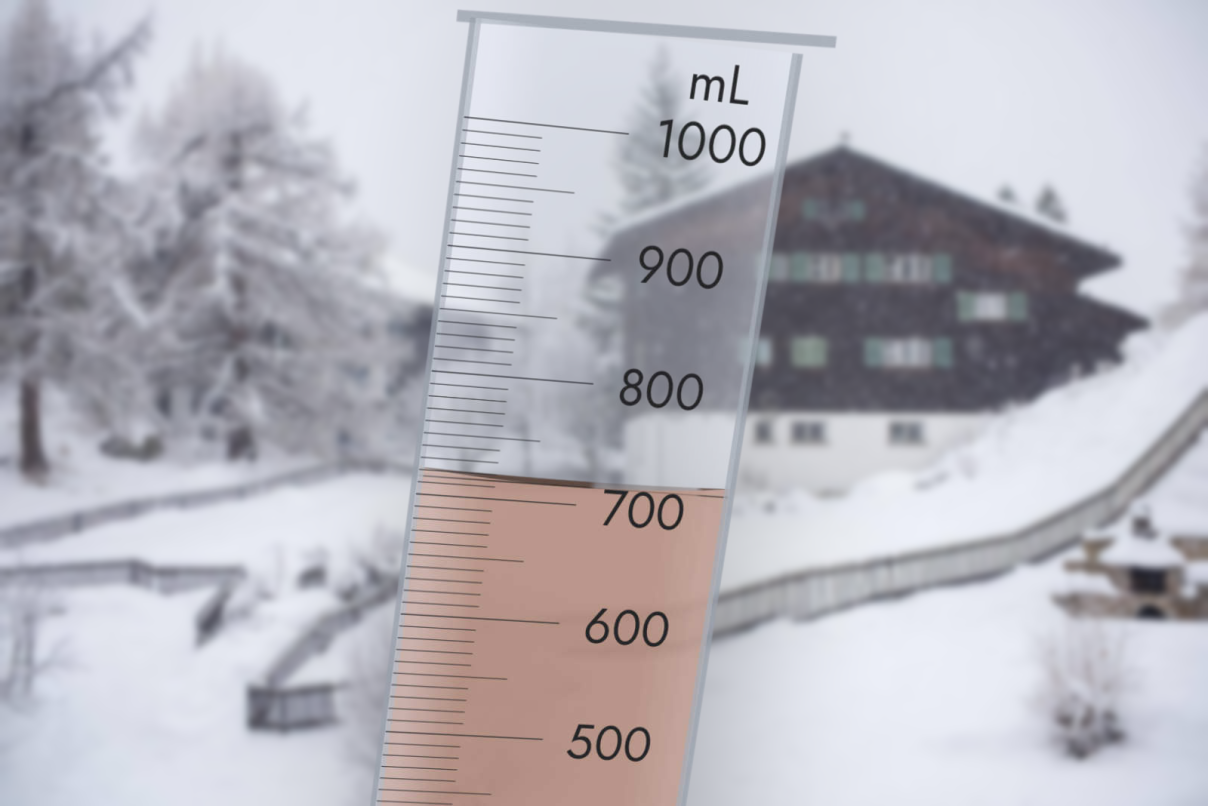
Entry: 715 mL
